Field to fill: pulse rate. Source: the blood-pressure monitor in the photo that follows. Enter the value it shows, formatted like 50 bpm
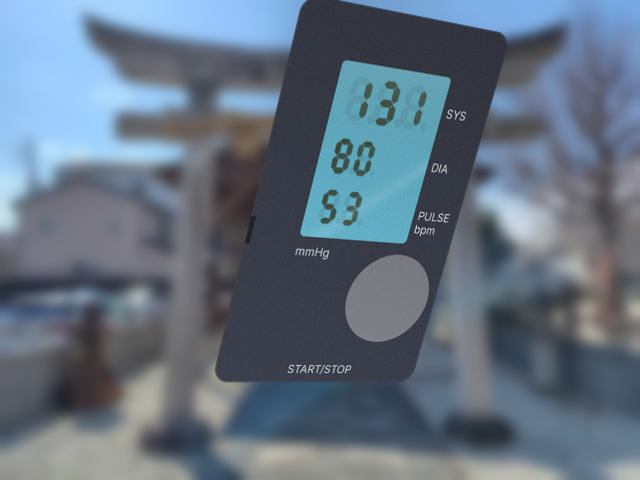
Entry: 53 bpm
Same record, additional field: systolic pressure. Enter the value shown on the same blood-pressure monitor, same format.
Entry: 131 mmHg
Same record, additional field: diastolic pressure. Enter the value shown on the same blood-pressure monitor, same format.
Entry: 80 mmHg
